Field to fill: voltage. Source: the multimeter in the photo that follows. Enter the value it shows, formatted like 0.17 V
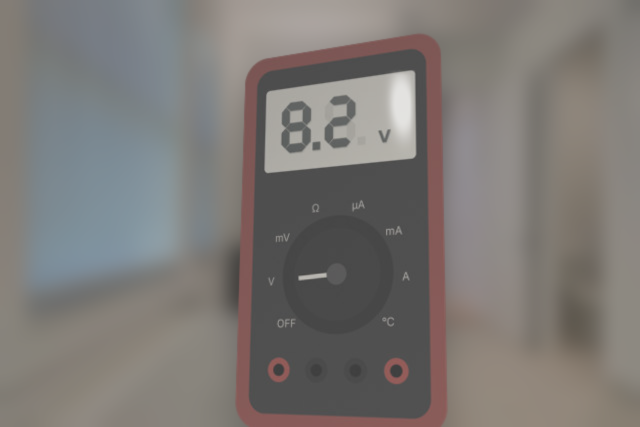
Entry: 8.2 V
